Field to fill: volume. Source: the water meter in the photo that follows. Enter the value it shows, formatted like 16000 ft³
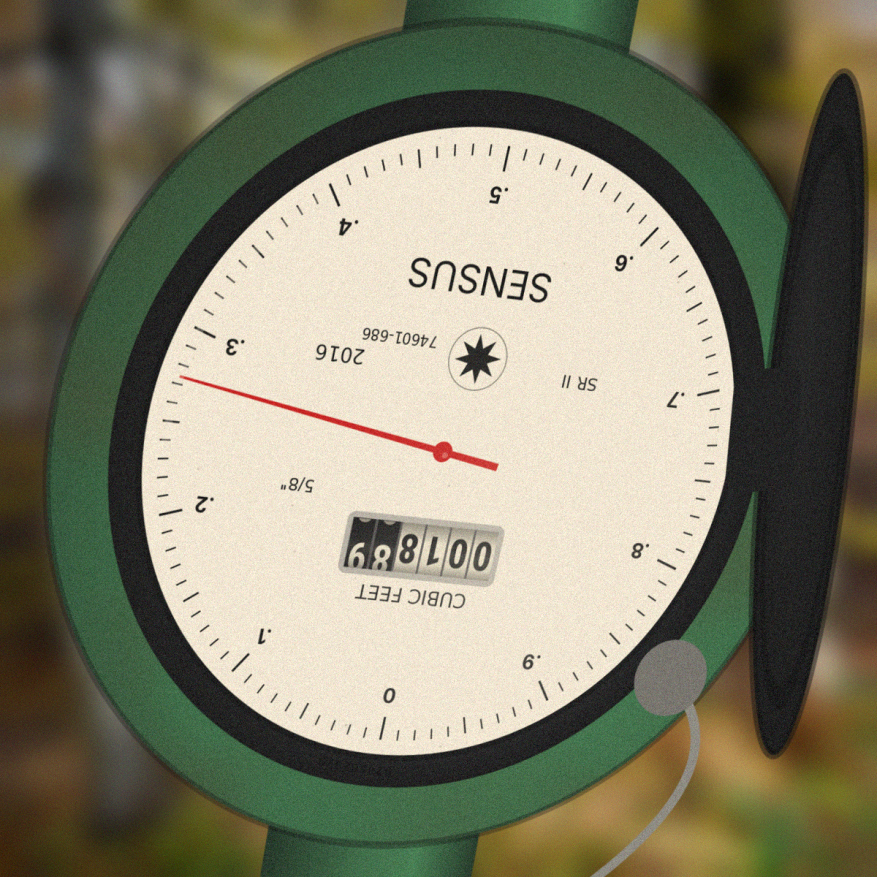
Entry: 1889.27 ft³
